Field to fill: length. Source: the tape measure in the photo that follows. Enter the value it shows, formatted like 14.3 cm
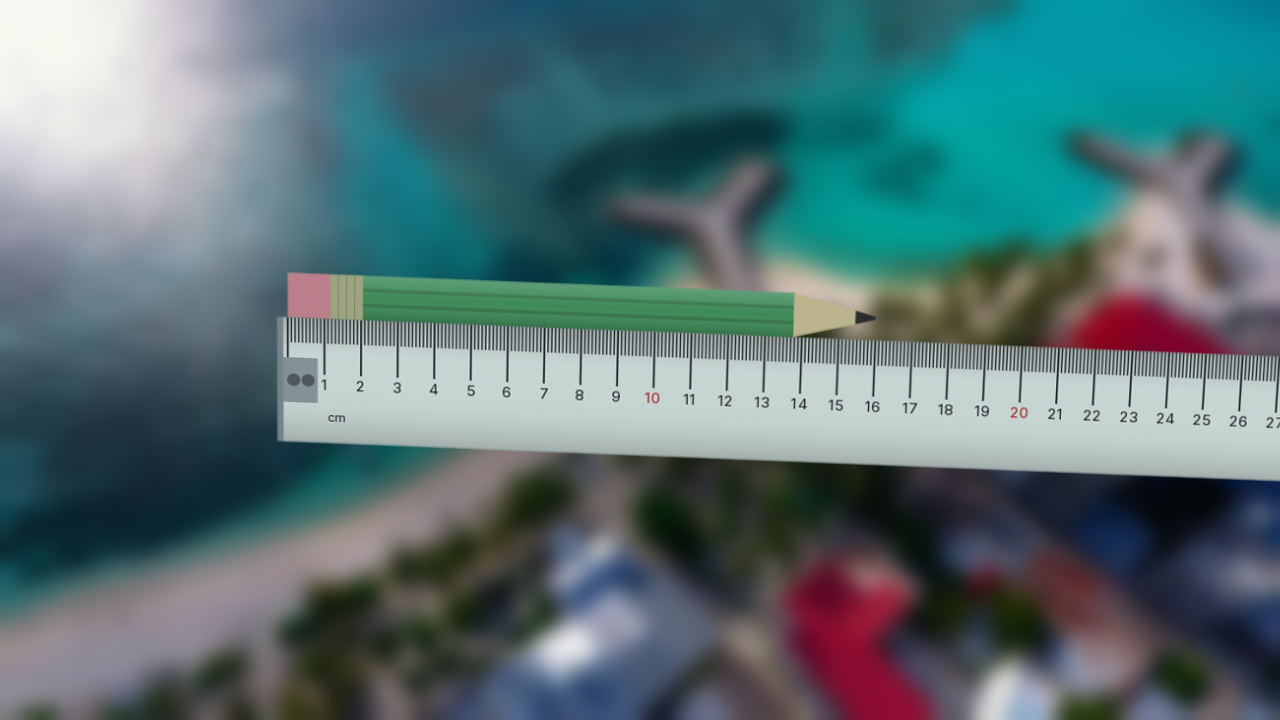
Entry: 16 cm
